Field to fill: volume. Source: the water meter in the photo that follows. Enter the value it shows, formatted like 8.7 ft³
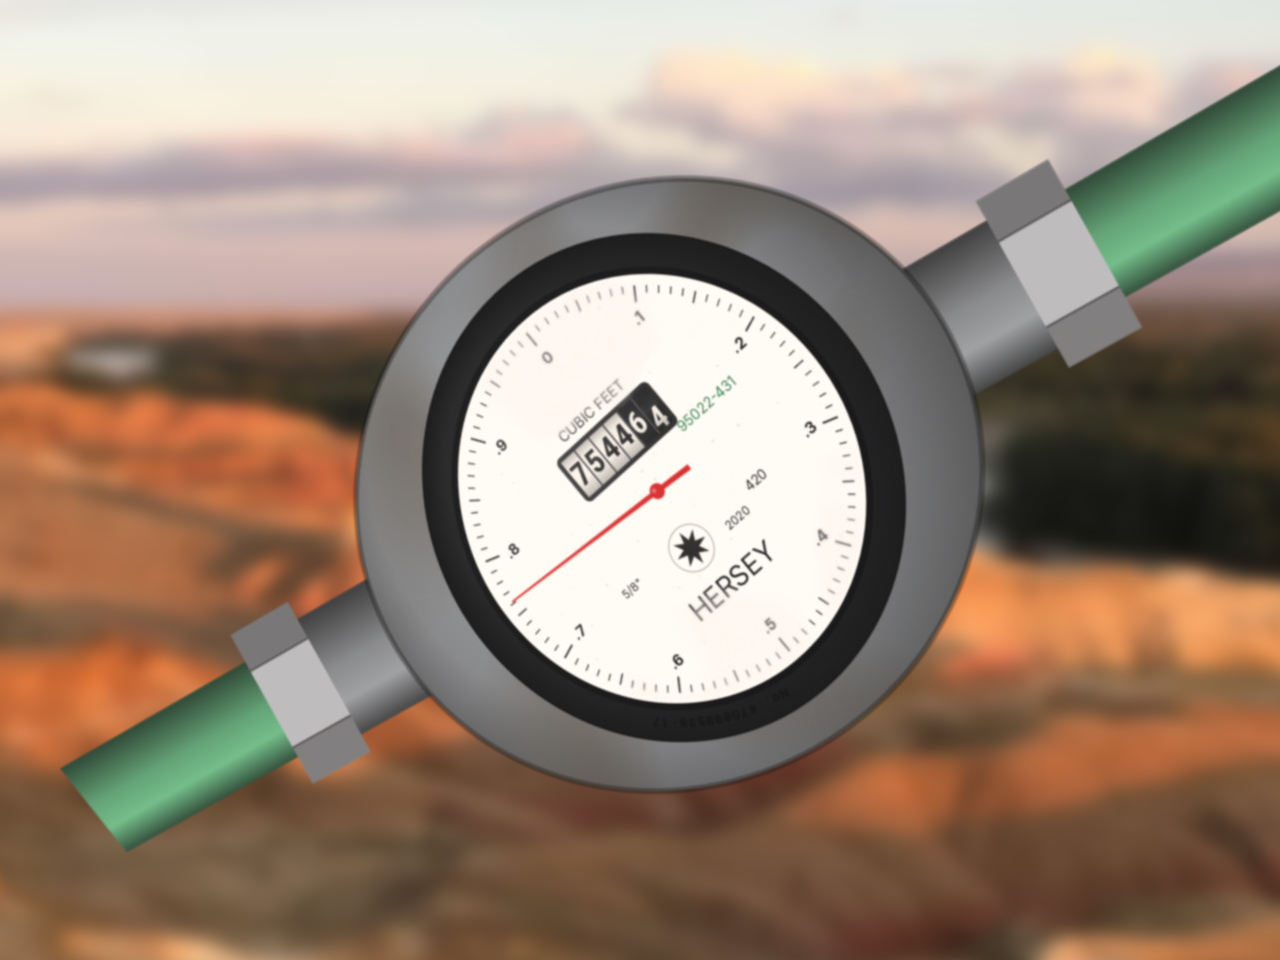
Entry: 754463.76 ft³
